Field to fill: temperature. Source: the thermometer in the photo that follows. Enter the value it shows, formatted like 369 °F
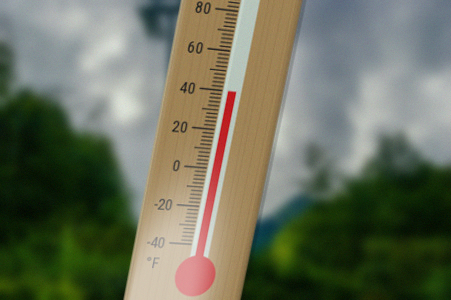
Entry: 40 °F
